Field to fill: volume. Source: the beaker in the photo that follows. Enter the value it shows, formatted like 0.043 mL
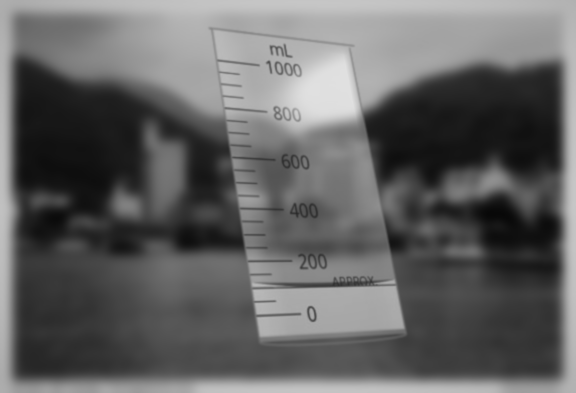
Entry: 100 mL
